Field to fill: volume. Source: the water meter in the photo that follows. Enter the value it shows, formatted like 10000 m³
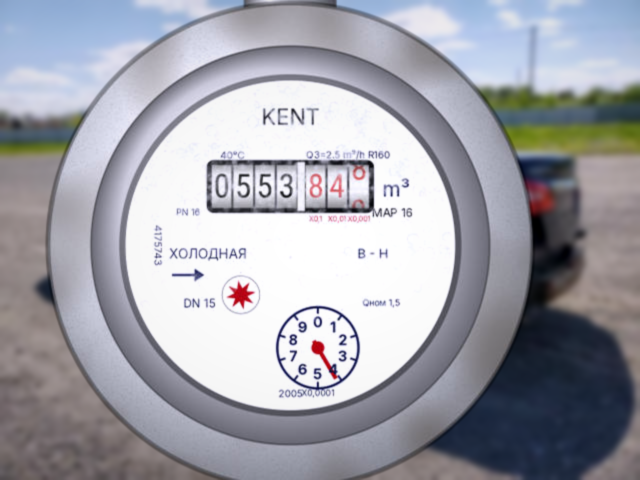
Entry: 553.8484 m³
